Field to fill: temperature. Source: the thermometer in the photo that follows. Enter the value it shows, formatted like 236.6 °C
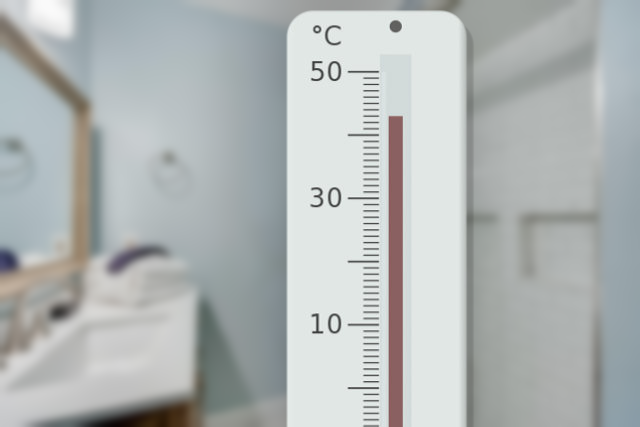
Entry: 43 °C
